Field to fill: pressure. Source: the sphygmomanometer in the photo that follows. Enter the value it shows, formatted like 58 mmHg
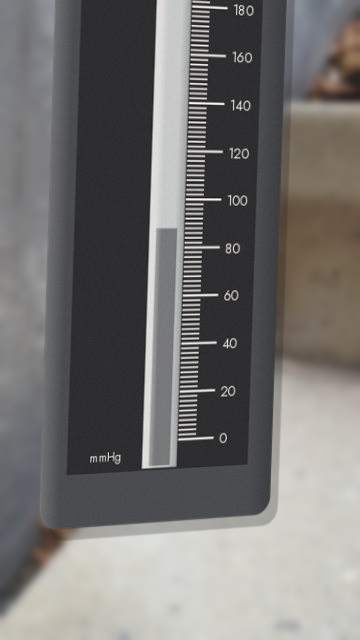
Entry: 88 mmHg
